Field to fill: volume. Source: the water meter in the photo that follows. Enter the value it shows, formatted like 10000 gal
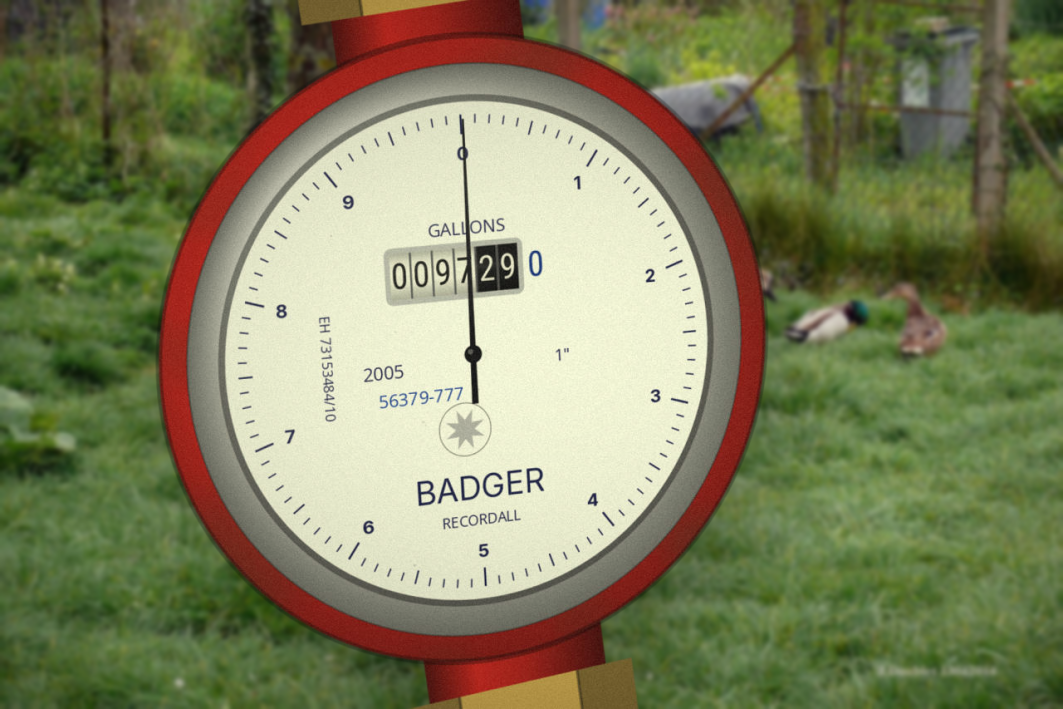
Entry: 97290.0 gal
